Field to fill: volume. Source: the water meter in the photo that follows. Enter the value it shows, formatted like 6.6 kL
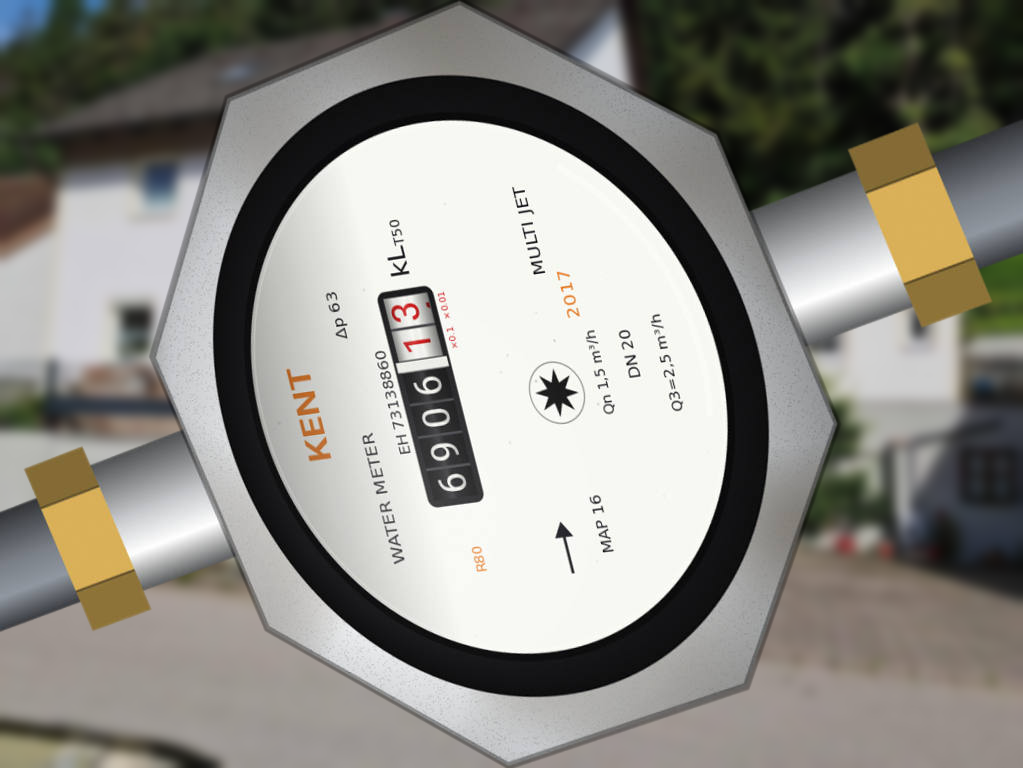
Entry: 6906.13 kL
